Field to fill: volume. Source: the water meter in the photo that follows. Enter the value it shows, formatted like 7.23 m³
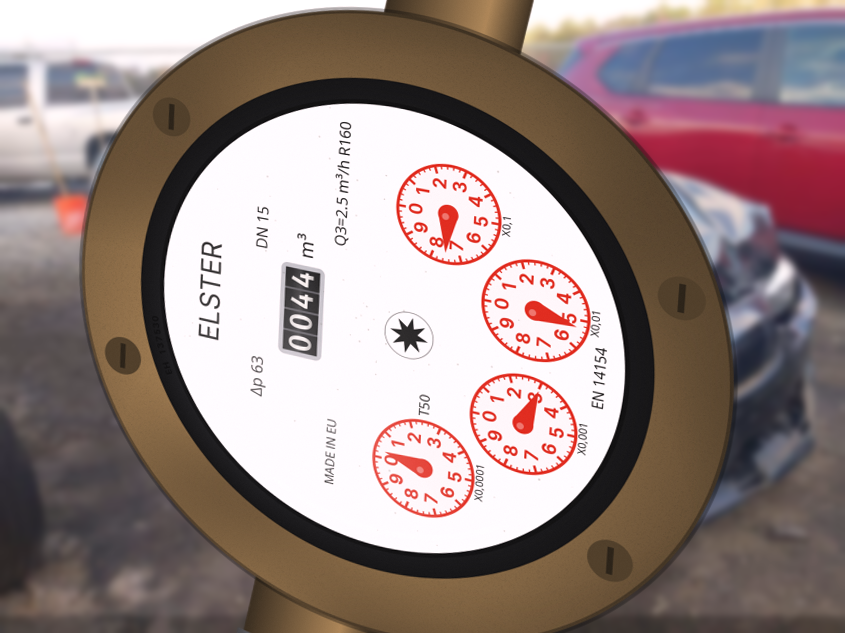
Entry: 44.7530 m³
